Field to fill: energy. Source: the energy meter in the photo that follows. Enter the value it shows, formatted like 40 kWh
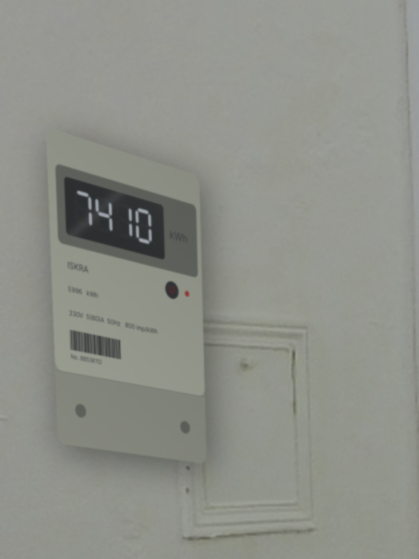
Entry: 7410 kWh
